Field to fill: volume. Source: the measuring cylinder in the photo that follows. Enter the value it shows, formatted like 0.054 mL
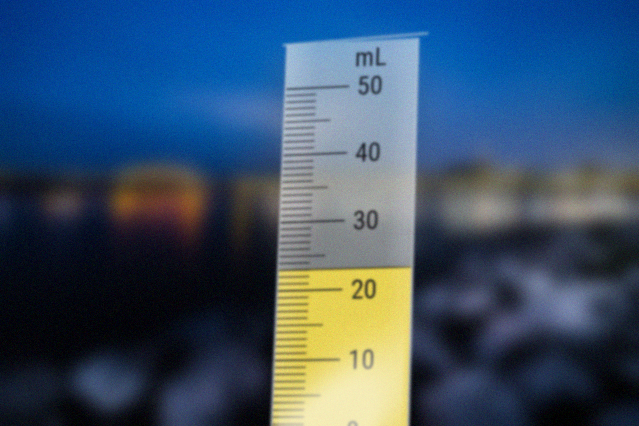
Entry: 23 mL
